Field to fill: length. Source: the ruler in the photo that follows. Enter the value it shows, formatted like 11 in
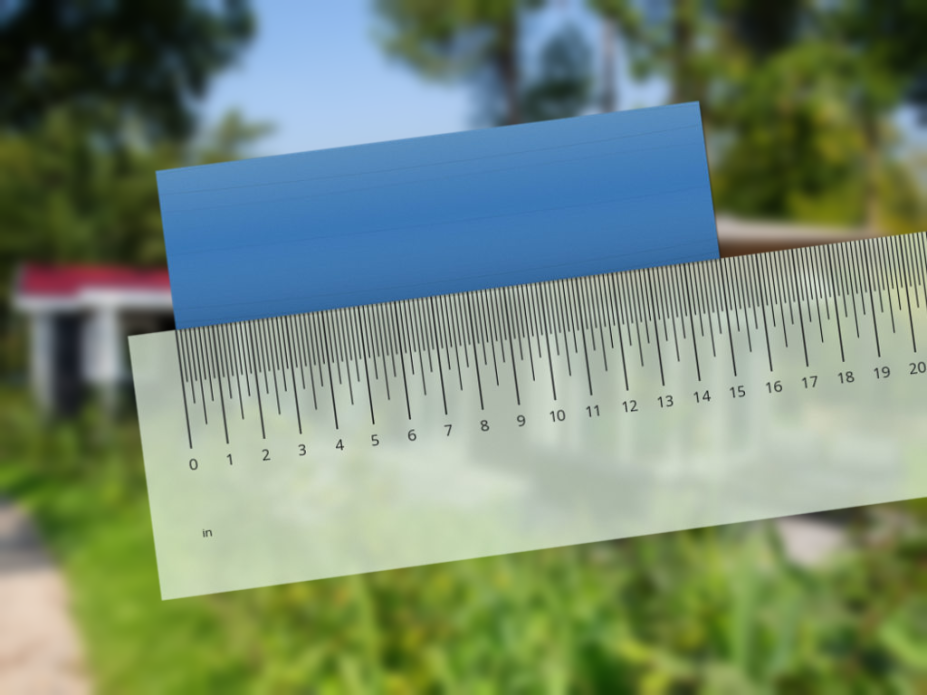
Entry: 15 in
